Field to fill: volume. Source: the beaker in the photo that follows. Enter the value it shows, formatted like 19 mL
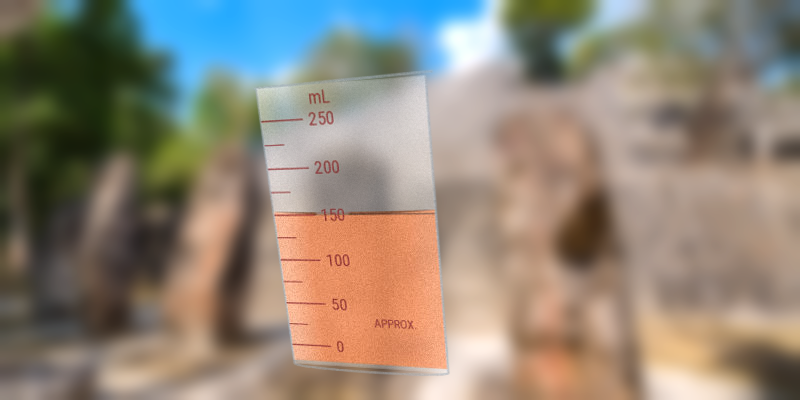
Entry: 150 mL
